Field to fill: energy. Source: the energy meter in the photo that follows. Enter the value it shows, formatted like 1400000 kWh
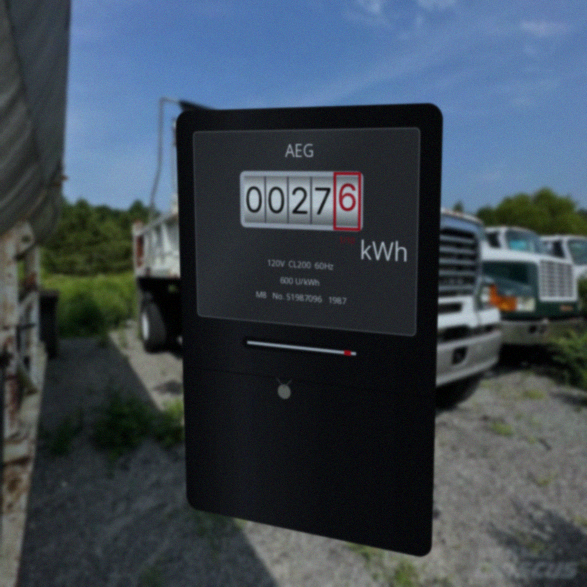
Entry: 27.6 kWh
